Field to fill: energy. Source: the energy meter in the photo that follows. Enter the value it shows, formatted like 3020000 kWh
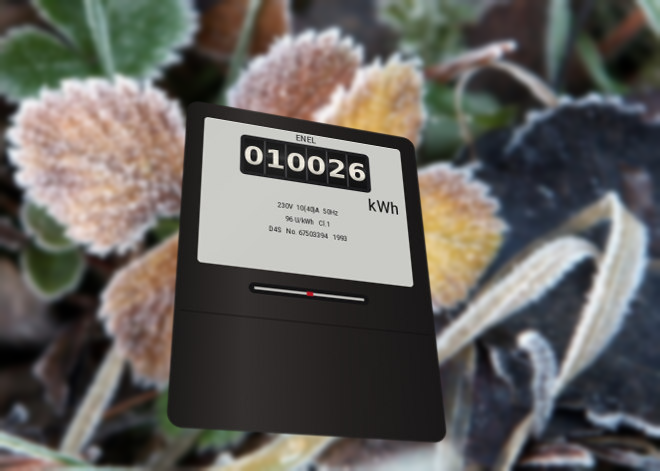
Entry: 10026 kWh
